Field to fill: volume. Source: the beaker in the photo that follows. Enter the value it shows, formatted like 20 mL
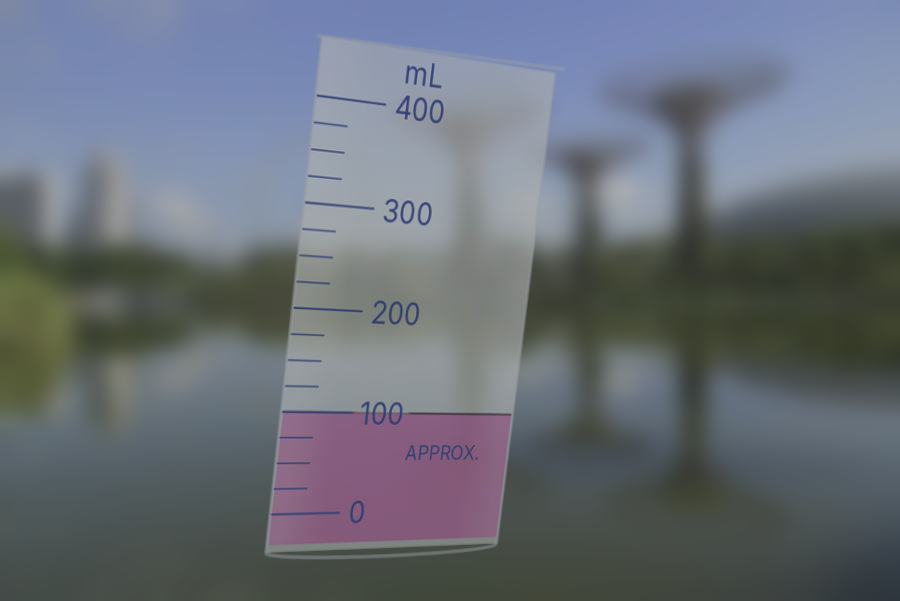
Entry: 100 mL
